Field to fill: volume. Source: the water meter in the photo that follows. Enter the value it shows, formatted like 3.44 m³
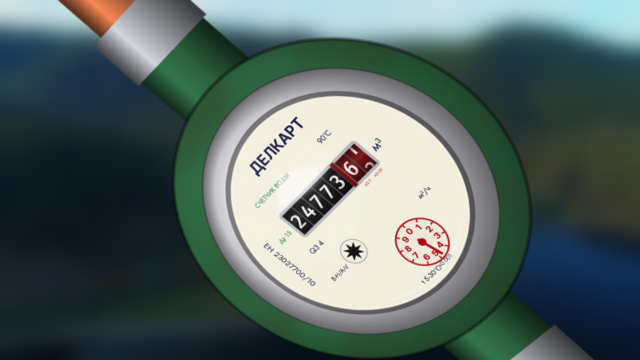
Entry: 24773.614 m³
